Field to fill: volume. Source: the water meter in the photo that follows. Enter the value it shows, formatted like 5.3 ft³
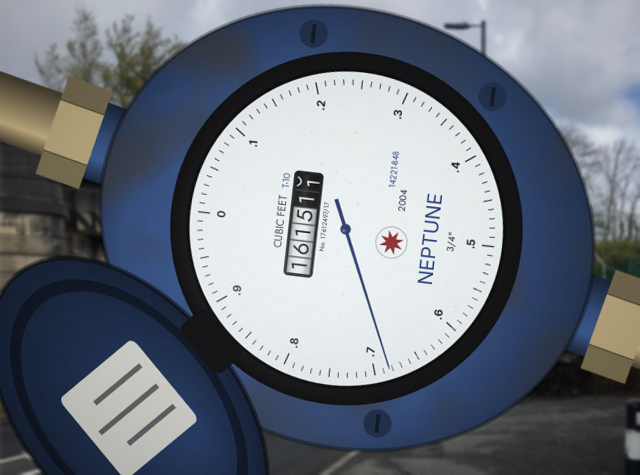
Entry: 161510.68 ft³
